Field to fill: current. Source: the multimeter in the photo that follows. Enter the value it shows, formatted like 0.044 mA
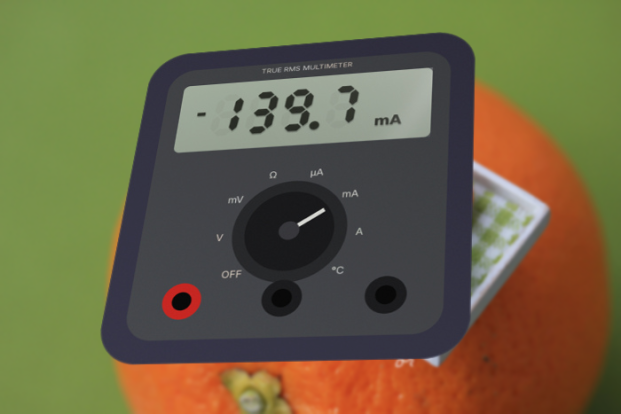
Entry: -139.7 mA
